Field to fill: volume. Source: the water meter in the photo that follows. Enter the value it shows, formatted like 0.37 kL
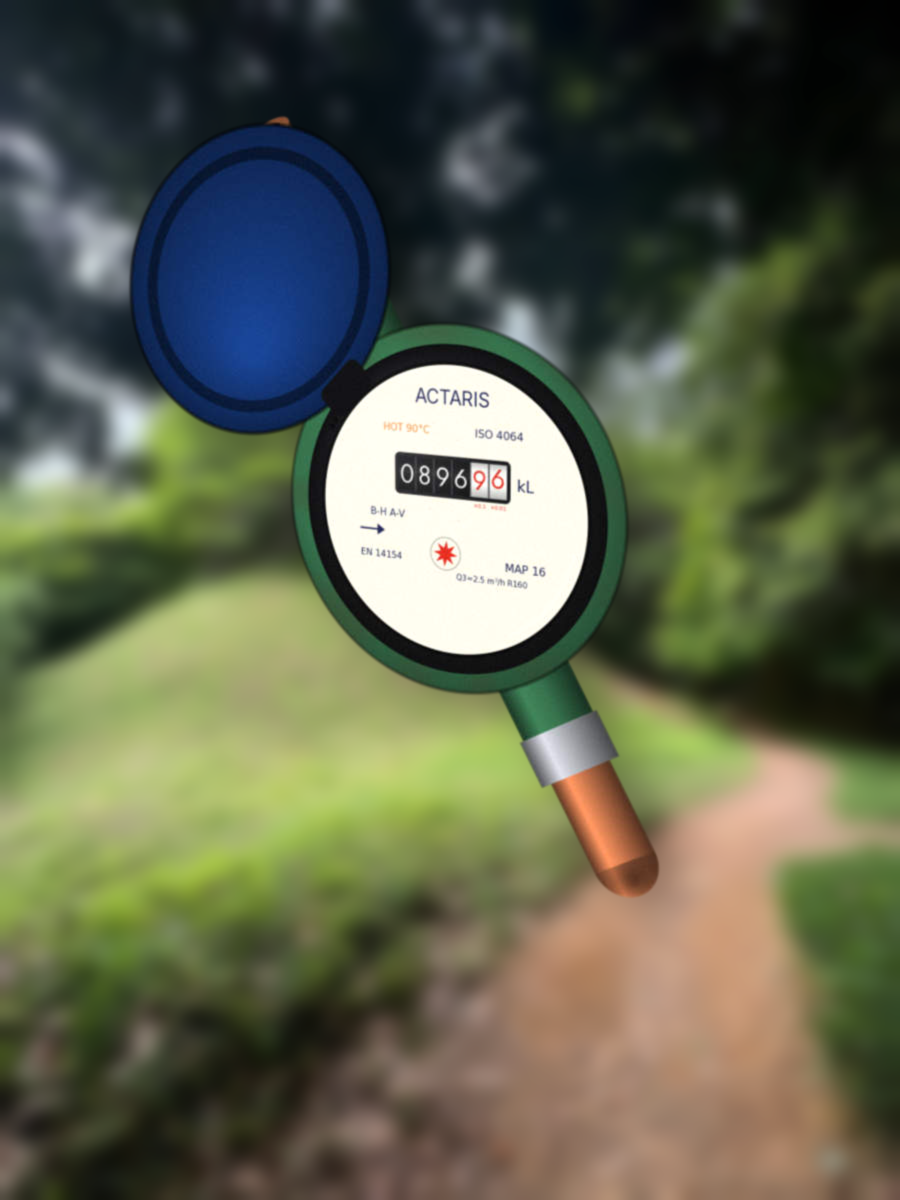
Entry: 896.96 kL
